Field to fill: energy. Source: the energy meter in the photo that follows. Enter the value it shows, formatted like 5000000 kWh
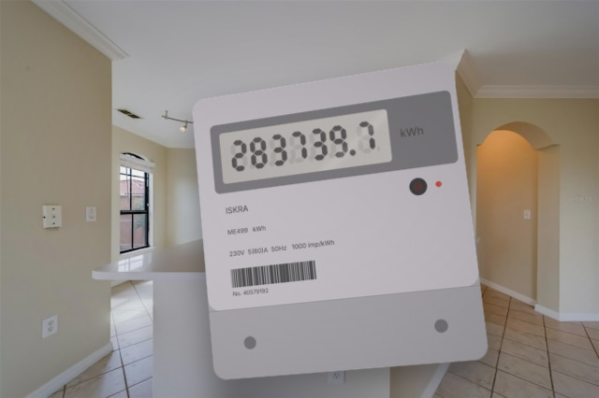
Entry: 283739.7 kWh
